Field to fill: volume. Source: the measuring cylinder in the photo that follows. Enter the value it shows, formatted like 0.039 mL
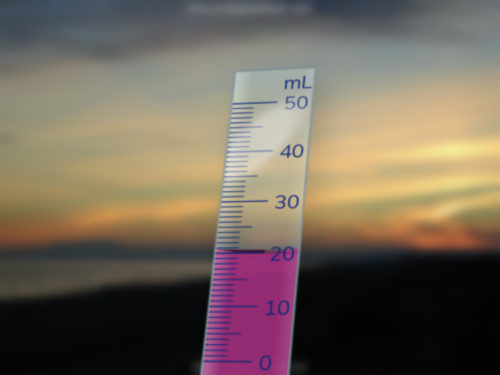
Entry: 20 mL
